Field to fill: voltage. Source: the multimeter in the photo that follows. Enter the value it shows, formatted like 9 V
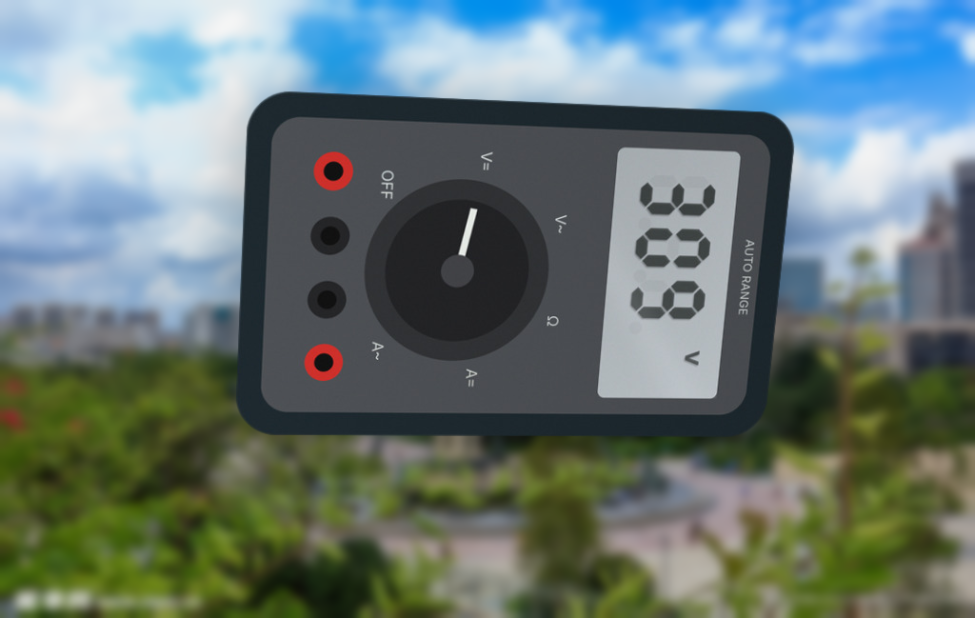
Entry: 309 V
